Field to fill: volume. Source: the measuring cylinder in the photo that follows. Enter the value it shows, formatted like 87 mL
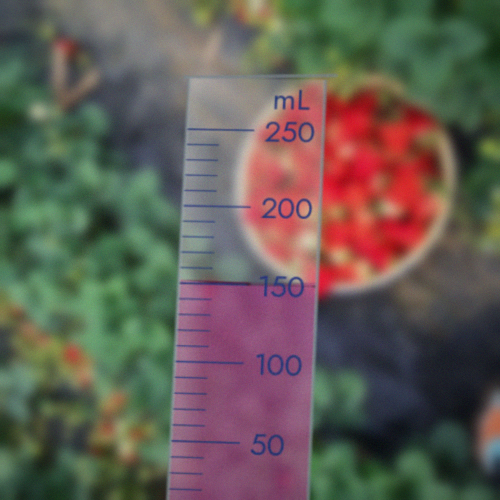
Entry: 150 mL
